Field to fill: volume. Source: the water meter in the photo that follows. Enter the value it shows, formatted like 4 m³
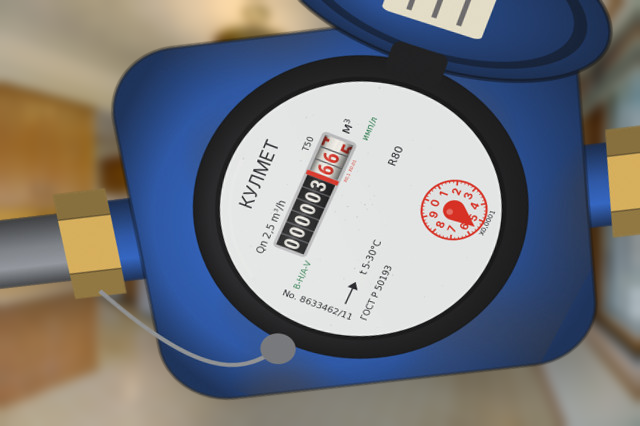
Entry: 3.6645 m³
